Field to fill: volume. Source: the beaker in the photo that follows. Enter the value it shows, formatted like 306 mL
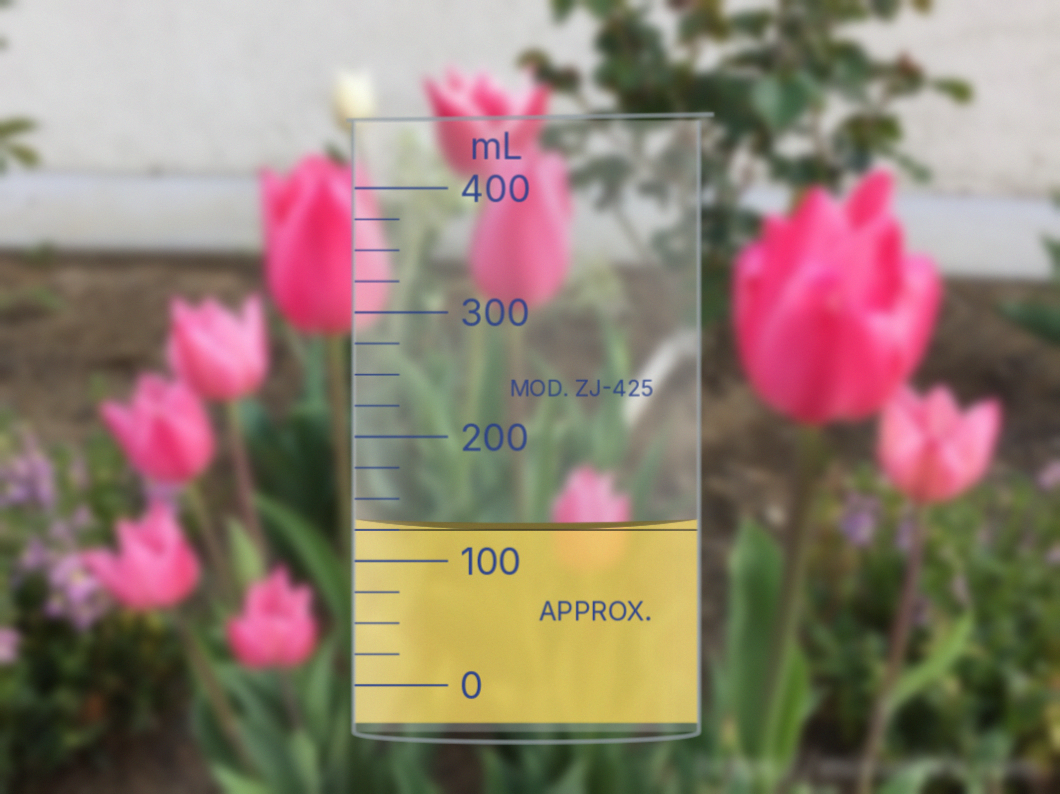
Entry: 125 mL
